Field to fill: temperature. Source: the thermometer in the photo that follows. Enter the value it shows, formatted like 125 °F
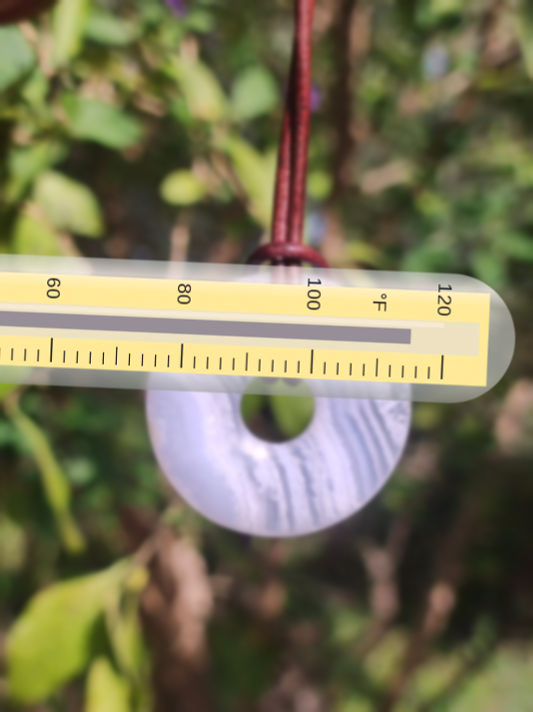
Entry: 115 °F
